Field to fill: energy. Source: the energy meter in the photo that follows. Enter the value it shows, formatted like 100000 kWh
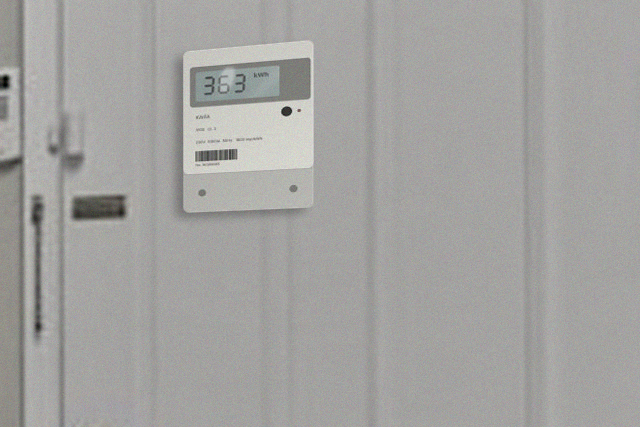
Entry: 363 kWh
